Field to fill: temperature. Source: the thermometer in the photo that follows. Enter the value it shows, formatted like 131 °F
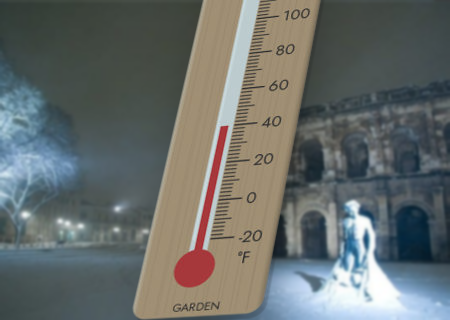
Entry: 40 °F
